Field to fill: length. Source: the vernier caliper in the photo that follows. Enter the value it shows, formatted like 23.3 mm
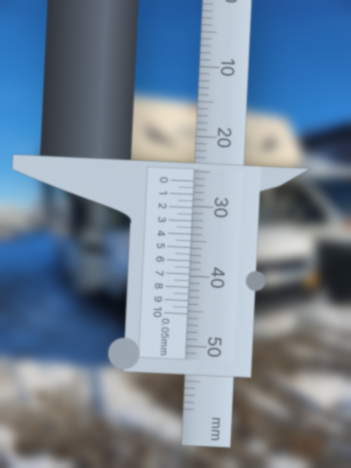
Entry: 26.4 mm
